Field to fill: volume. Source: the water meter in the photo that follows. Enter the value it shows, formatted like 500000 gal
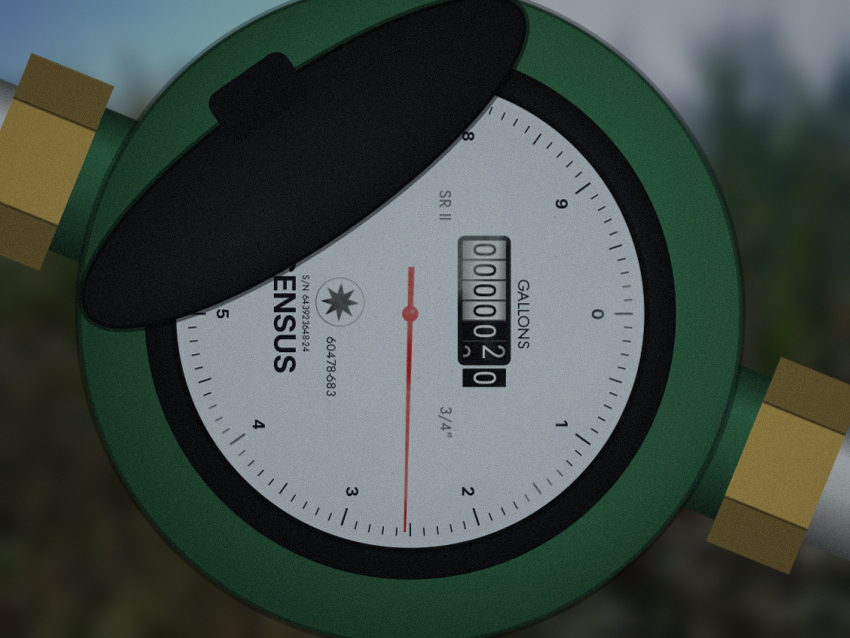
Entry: 22.5 gal
